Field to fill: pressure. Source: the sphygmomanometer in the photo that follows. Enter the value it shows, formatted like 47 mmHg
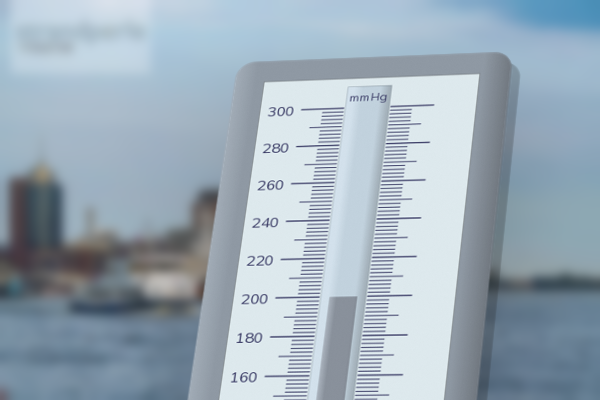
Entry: 200 mmHg
